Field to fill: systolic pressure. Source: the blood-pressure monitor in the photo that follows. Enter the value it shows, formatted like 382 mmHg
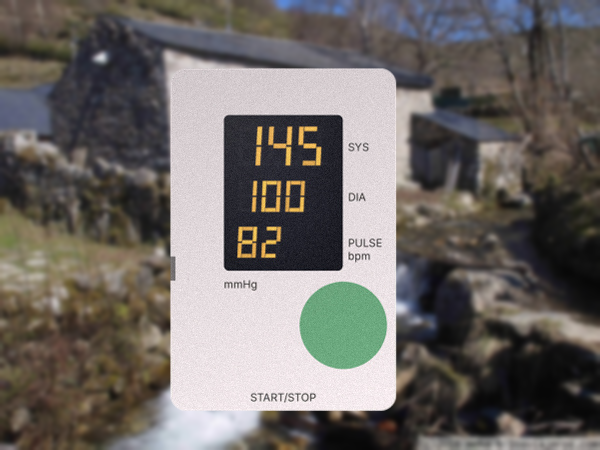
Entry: 145 mmHg
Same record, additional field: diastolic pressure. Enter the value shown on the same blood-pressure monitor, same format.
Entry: 100 mmHg
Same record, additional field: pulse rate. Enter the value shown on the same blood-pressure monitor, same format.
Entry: 82 bpm
